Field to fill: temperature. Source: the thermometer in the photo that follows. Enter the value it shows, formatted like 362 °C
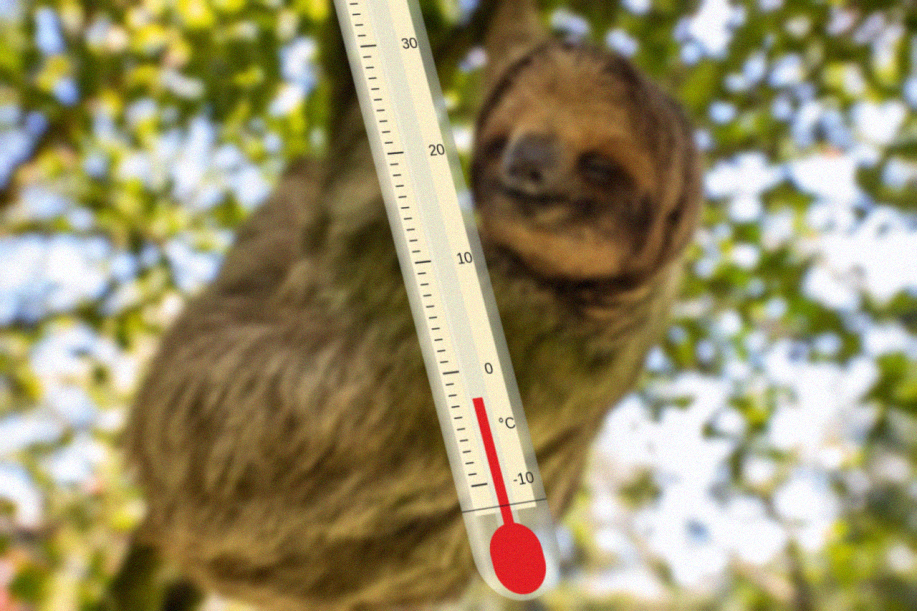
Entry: -2.5 °C
